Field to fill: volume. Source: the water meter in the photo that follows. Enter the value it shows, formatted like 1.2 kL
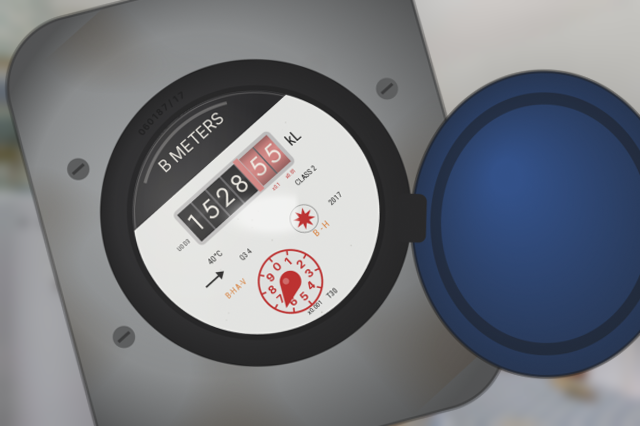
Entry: 1528.556 kL
